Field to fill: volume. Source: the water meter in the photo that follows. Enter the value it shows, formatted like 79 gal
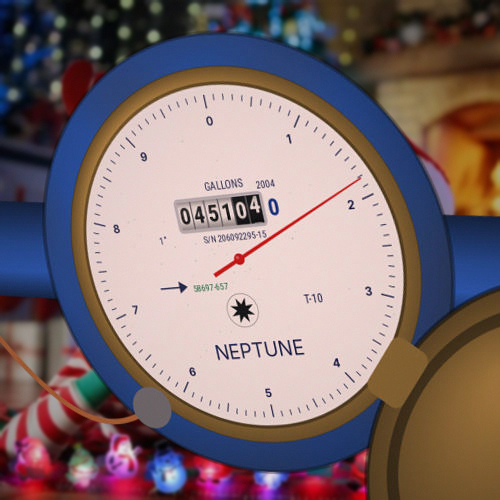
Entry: 451041.8 gal
